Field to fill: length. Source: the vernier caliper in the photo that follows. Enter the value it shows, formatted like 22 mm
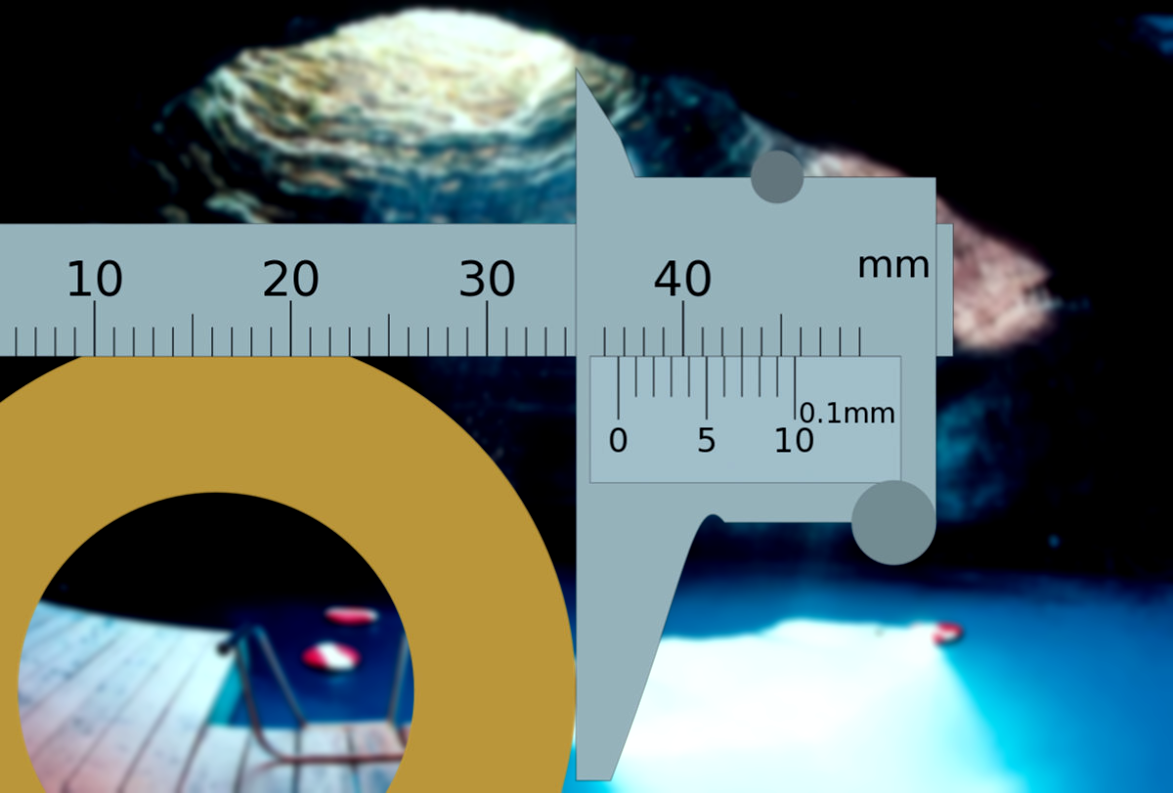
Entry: 36.7 mm
